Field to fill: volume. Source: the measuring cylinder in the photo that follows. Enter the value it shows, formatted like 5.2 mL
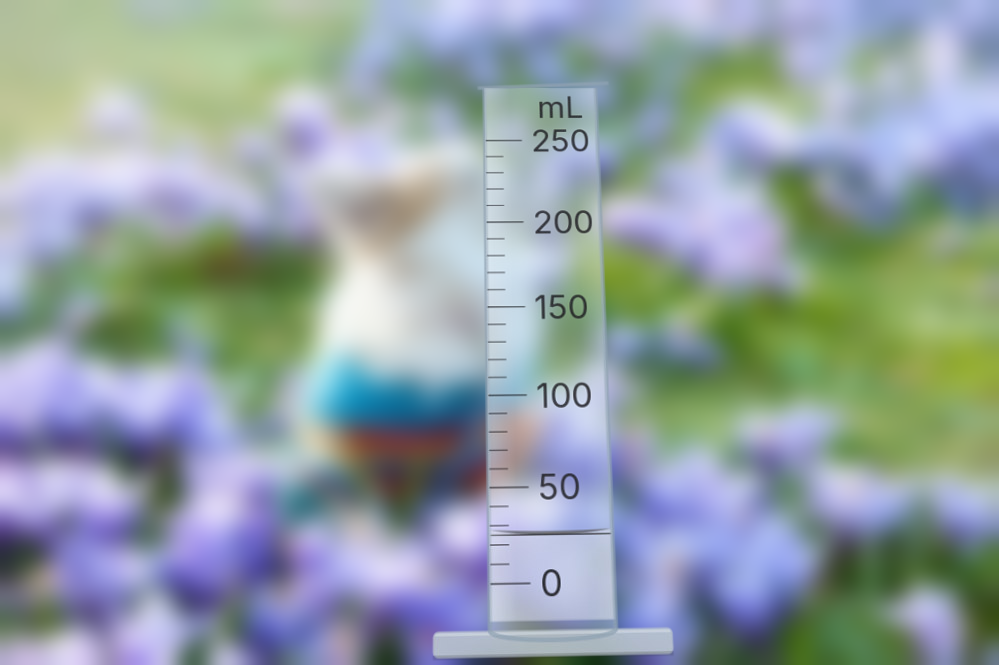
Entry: 25 mL
